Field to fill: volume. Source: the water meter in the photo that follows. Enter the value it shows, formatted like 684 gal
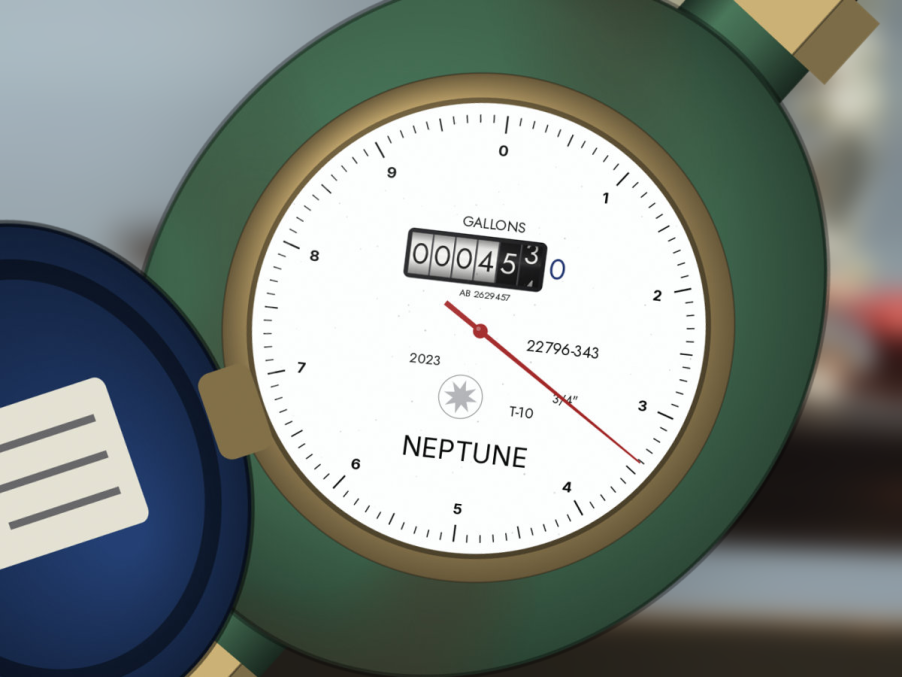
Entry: 4533.4 gal
